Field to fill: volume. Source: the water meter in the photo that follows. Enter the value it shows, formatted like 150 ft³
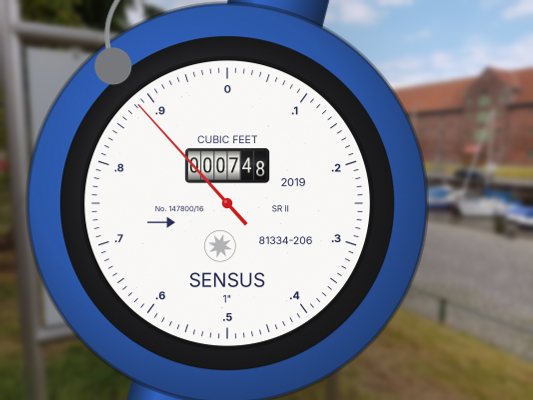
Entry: 747.88 ft³
